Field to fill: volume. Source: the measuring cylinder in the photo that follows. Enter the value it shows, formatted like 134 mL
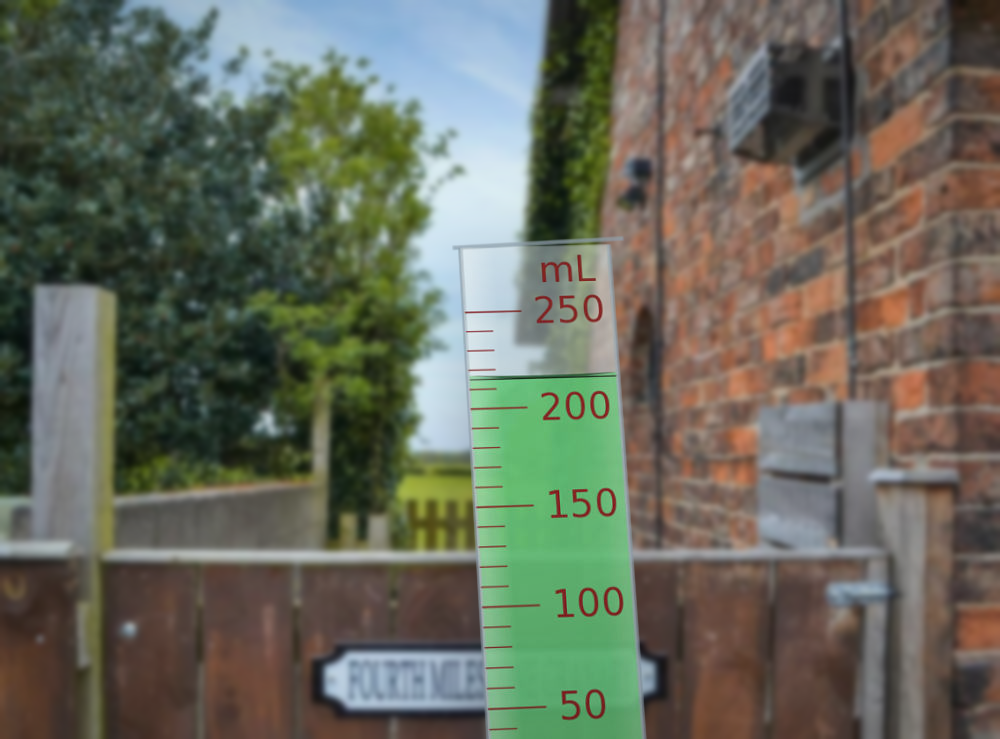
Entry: 215 mL
